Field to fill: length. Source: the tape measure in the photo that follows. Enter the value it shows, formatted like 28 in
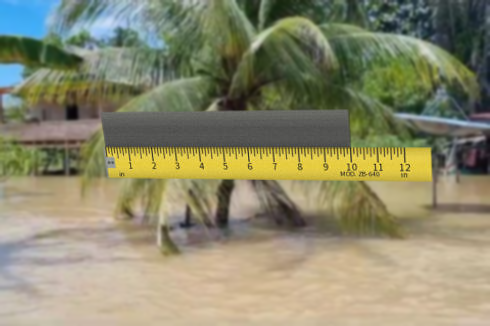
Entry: 10 in
